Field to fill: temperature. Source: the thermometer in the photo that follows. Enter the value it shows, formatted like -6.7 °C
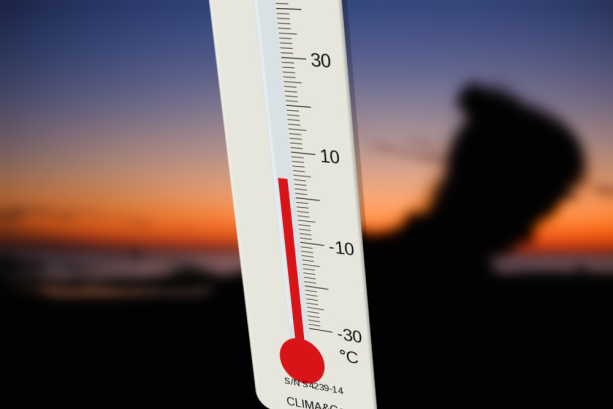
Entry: 4 °C
